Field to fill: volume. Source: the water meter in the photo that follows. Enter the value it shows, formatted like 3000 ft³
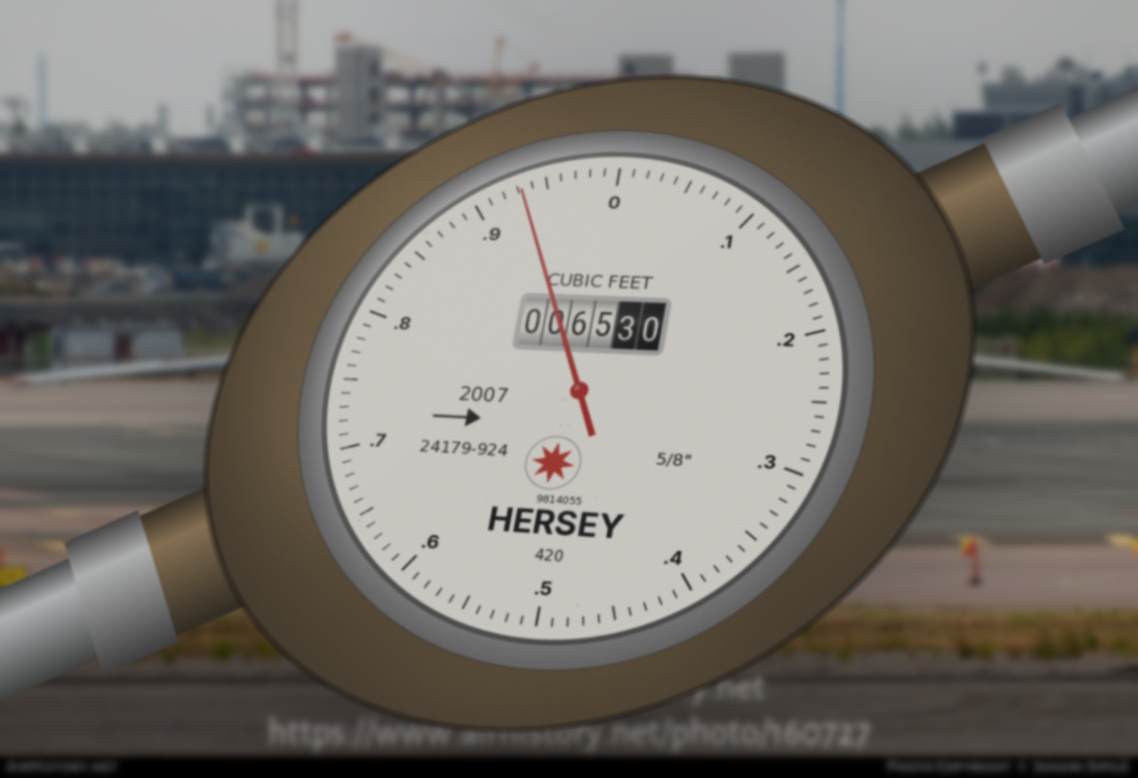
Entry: 6529.93 ft³
